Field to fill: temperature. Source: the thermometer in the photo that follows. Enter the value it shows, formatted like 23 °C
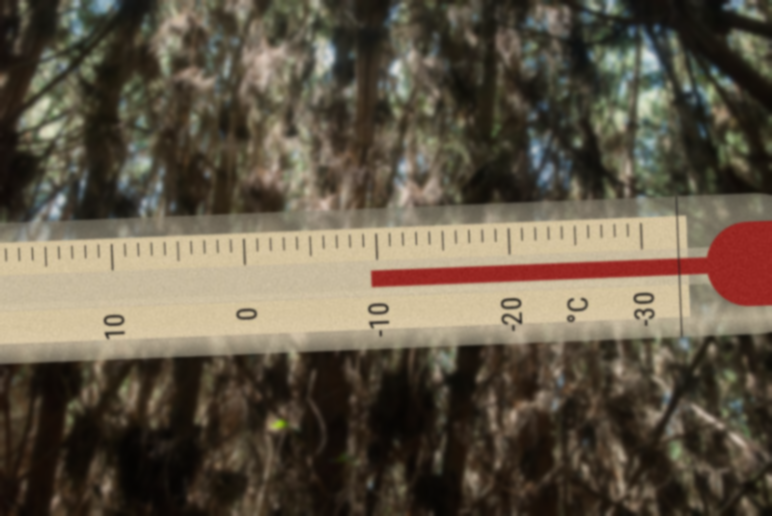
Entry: -9.5 °C
